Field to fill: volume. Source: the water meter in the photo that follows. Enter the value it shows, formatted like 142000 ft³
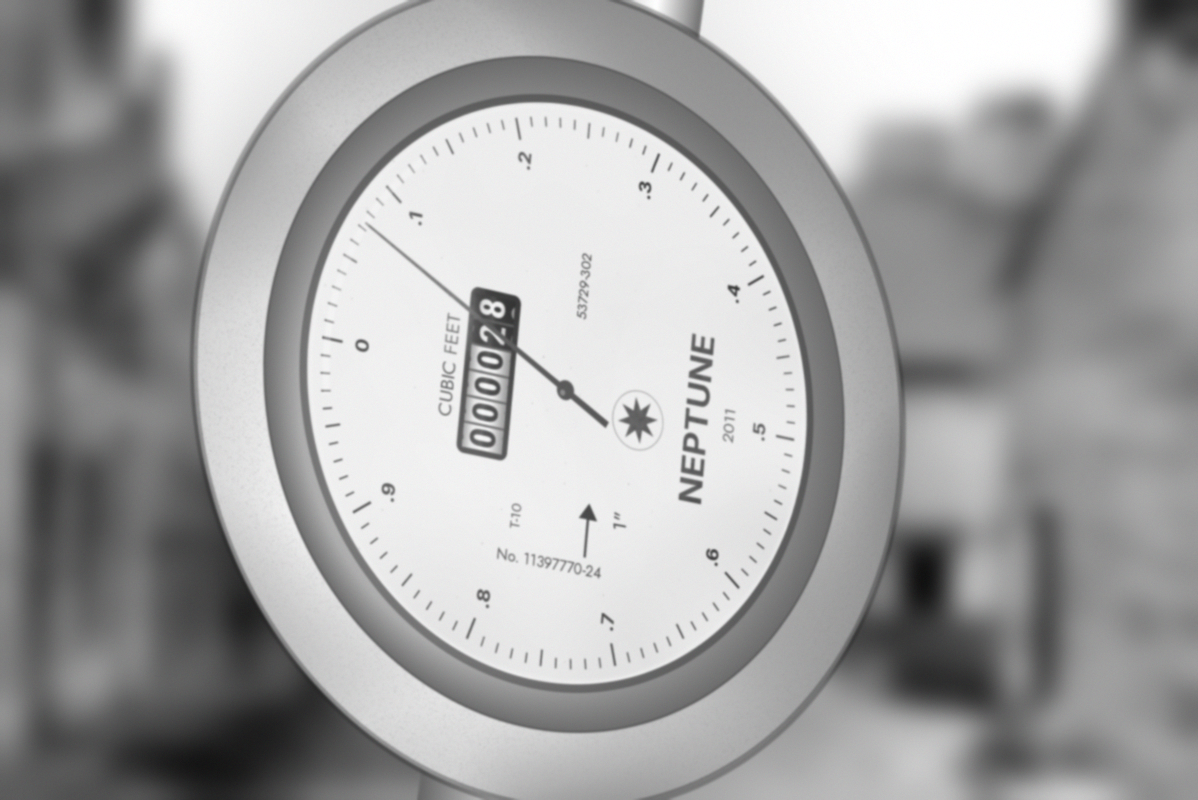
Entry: 28.07 ft³
